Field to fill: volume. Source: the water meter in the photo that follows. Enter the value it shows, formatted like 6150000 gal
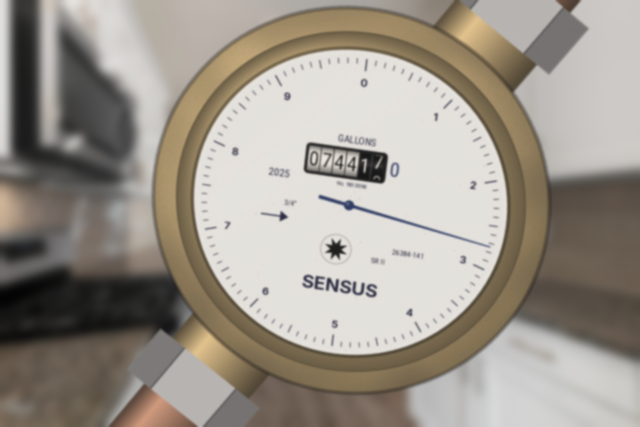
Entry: 744172.7 gal
